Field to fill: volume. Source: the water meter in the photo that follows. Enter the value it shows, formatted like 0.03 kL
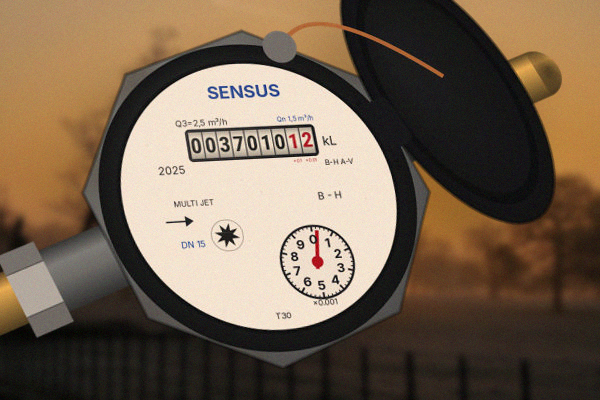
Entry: 37010.120 kL
